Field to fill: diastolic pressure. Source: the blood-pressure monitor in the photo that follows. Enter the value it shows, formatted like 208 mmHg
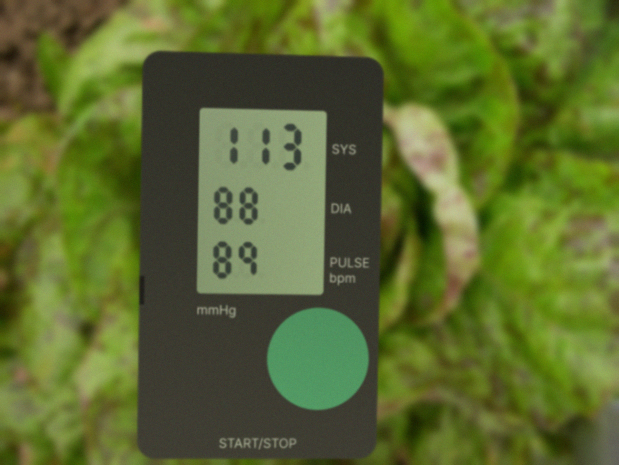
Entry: 88 mmHg
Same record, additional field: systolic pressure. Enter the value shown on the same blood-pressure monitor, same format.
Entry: 113 mmHg
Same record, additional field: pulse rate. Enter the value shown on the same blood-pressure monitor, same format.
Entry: 89 bpm
